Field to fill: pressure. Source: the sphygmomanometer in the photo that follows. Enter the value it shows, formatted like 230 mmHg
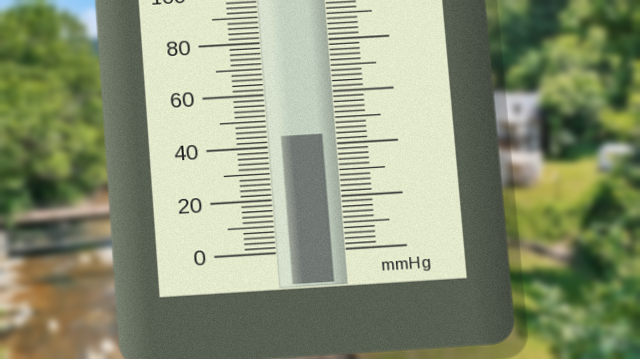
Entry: 44 mmHg
